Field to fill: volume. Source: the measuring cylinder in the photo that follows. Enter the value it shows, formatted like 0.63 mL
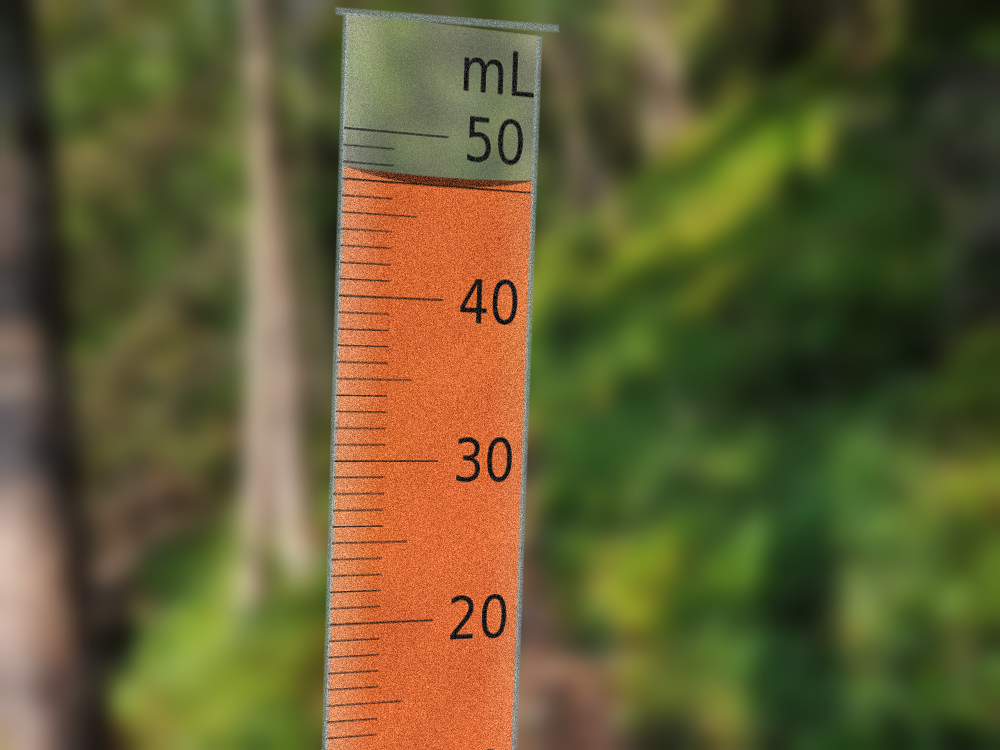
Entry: 47 mL
